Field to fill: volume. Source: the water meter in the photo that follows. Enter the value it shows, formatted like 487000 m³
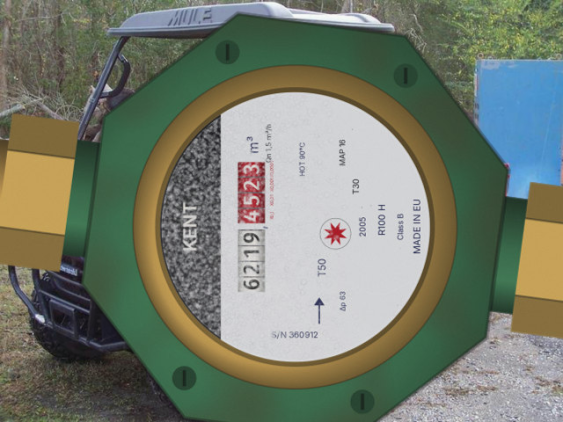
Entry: 6219.4523 m³
